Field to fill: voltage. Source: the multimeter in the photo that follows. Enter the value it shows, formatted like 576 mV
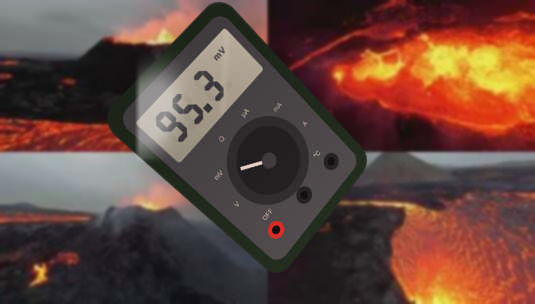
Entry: 95.3 mV
